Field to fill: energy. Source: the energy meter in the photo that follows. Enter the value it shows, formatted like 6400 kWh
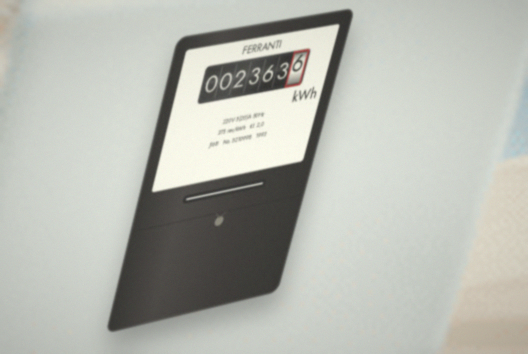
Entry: 2363.6 kWh
